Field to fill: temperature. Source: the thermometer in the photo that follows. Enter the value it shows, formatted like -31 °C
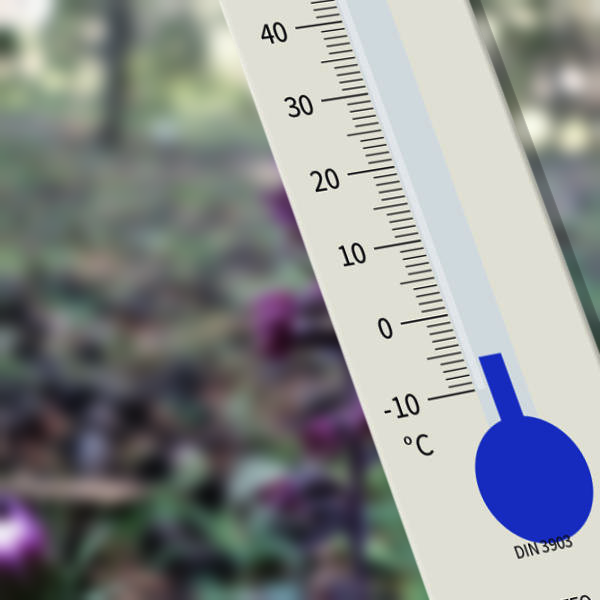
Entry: -6 °C
